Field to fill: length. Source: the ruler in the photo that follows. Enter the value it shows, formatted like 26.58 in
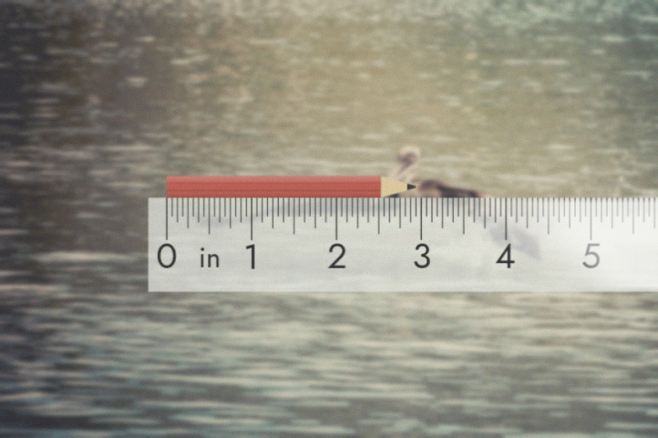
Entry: 2.9375 in
